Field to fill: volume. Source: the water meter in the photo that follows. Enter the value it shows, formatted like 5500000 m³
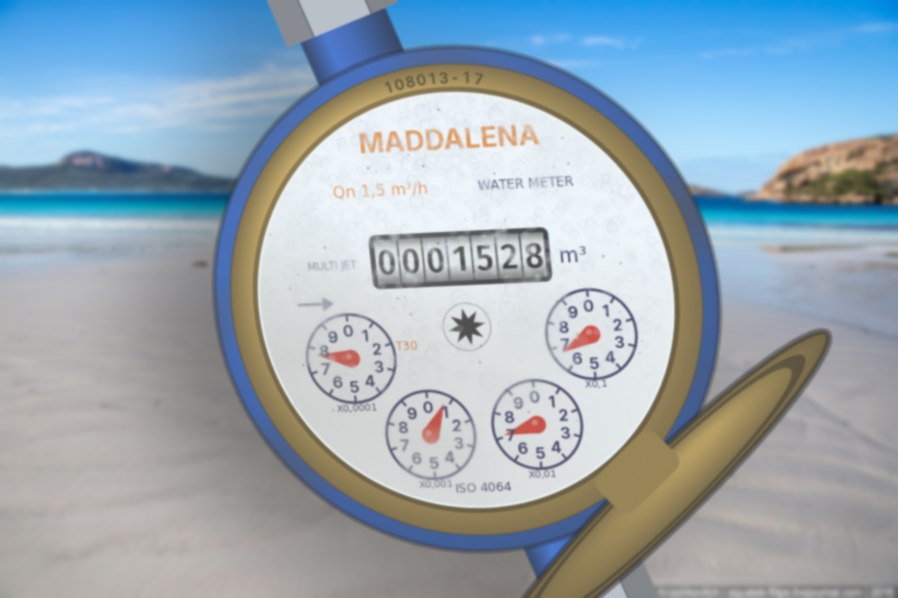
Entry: 1528.6707 m³
